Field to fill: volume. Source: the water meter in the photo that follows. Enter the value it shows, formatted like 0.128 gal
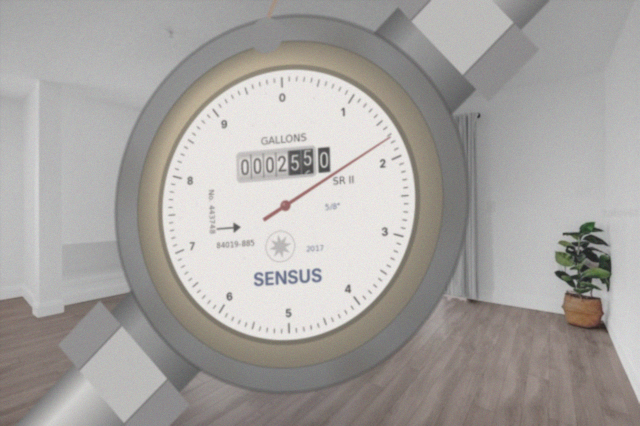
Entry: 2551.7 gal
